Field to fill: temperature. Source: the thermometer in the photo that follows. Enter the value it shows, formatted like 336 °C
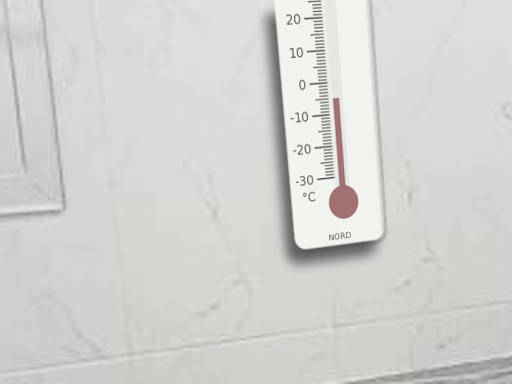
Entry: -5 °C
